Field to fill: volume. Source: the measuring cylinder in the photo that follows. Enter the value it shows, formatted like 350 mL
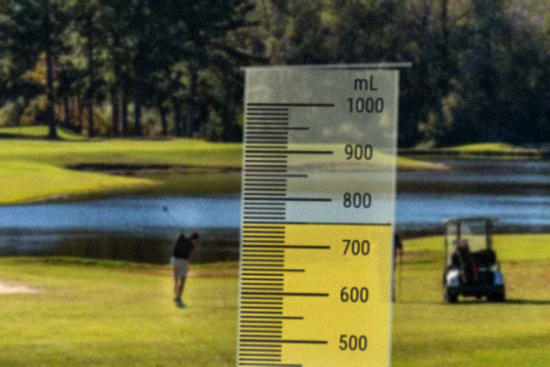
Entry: 750 mL
